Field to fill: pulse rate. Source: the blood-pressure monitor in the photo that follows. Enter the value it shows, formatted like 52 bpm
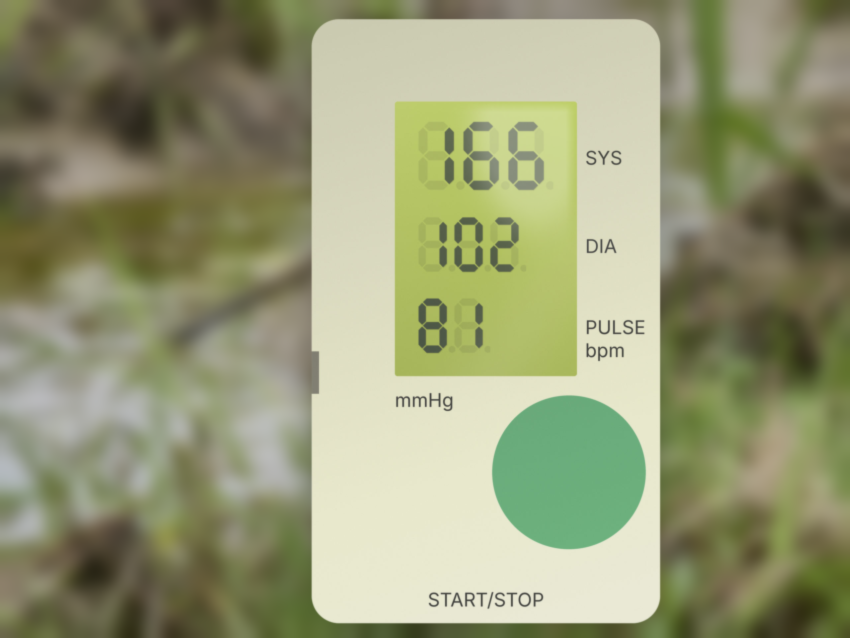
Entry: 81 bpm
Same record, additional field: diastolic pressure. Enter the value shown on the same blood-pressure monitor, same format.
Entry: 102 mmHg
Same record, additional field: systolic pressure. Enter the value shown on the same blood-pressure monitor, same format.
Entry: 166 mmHg
